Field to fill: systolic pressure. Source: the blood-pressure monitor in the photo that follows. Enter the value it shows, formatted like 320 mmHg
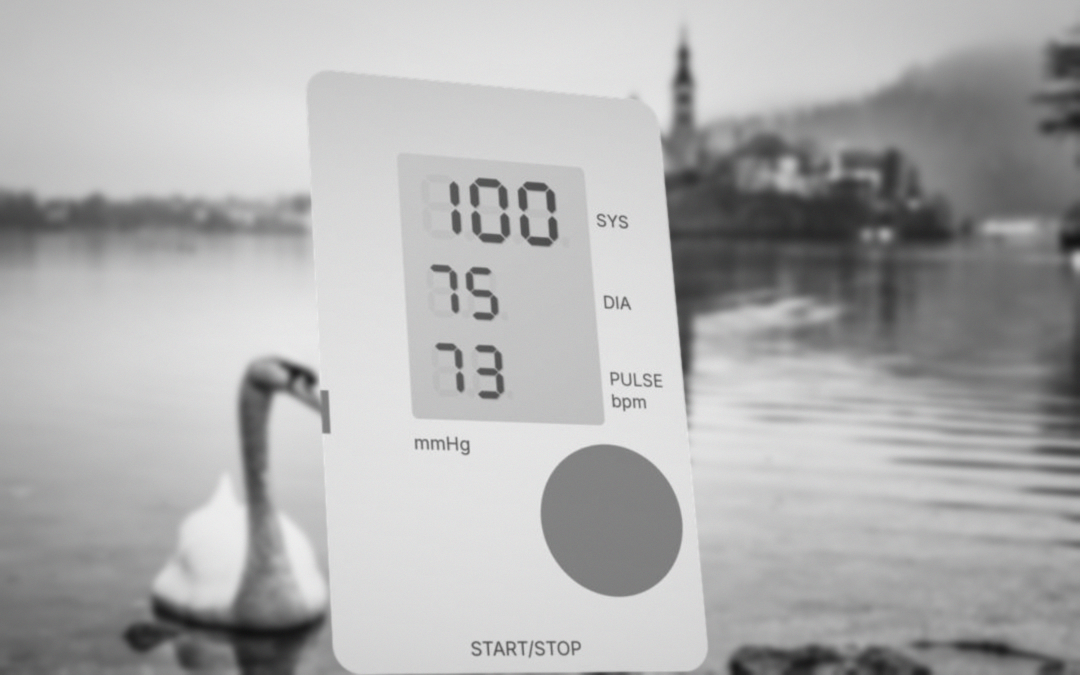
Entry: 100 mmHg
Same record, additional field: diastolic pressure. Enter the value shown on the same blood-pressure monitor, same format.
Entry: 75 mmHg
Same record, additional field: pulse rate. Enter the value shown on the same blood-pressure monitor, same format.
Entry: 73 bpm
